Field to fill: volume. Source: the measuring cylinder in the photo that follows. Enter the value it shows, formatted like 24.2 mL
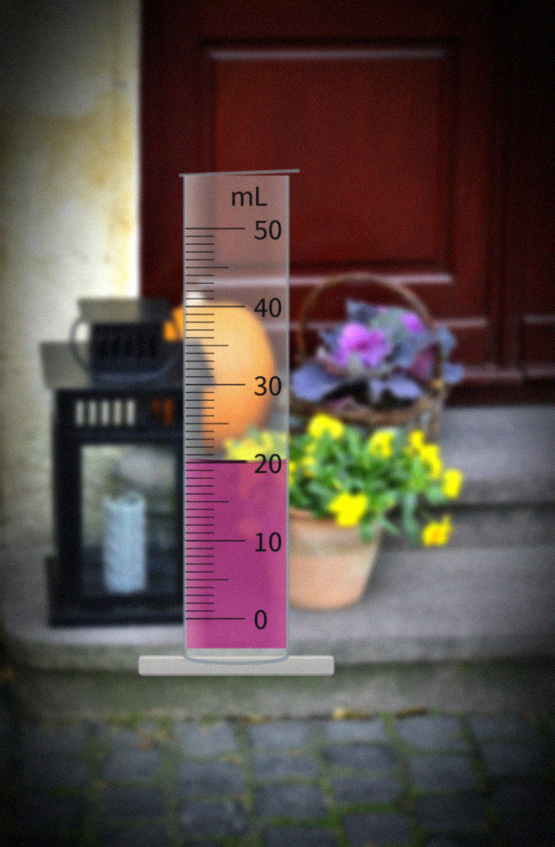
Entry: 20 mL
